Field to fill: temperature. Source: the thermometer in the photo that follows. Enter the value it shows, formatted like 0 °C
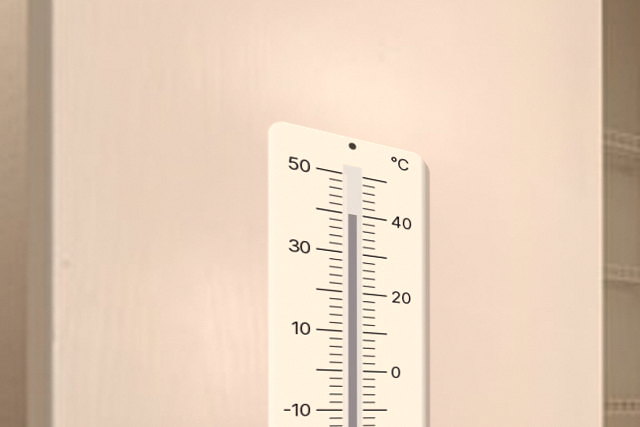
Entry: 40 °C
